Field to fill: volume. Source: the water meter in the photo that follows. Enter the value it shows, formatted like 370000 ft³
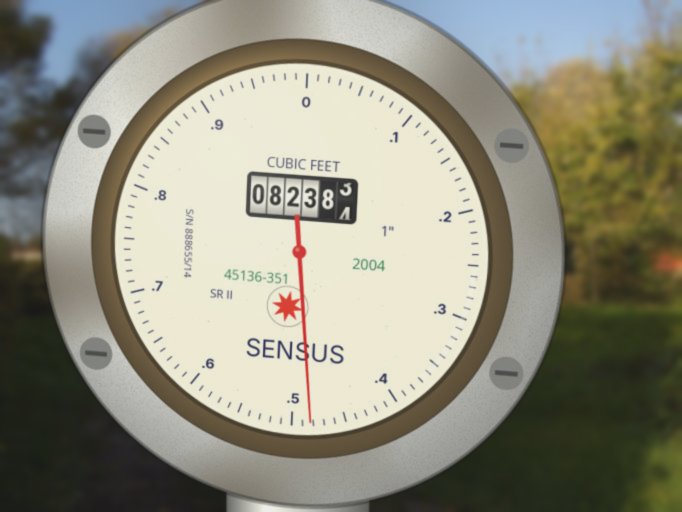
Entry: 82383.48 ft³
